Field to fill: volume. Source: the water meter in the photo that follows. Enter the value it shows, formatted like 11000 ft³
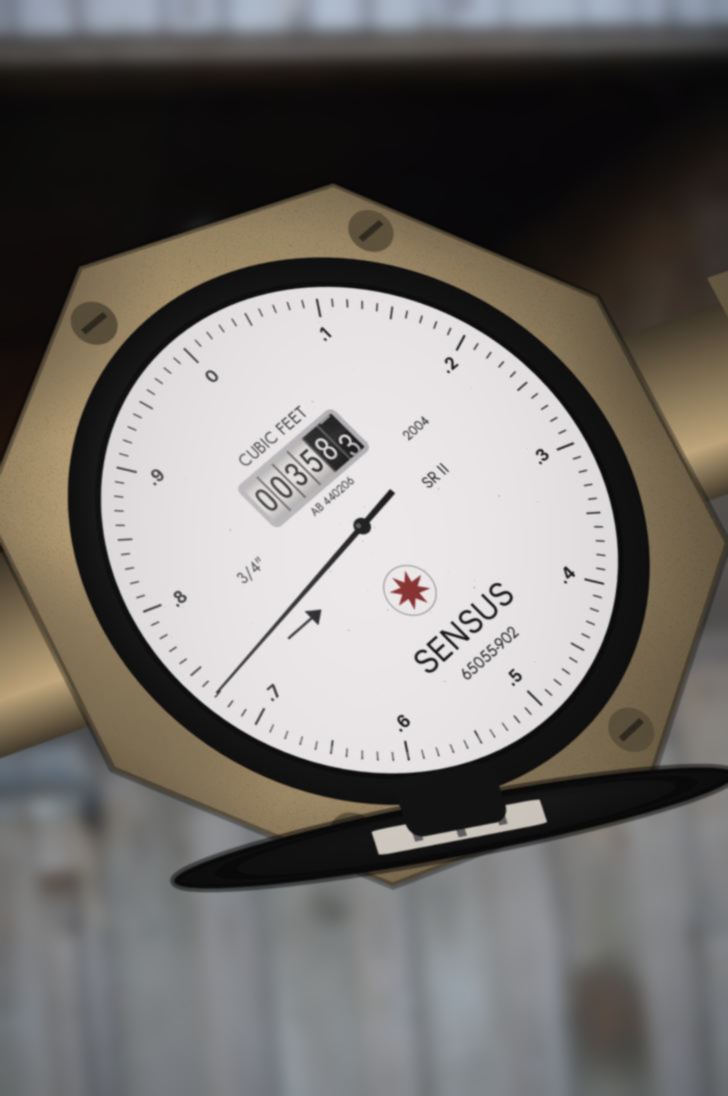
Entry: 3582.73 ft³
